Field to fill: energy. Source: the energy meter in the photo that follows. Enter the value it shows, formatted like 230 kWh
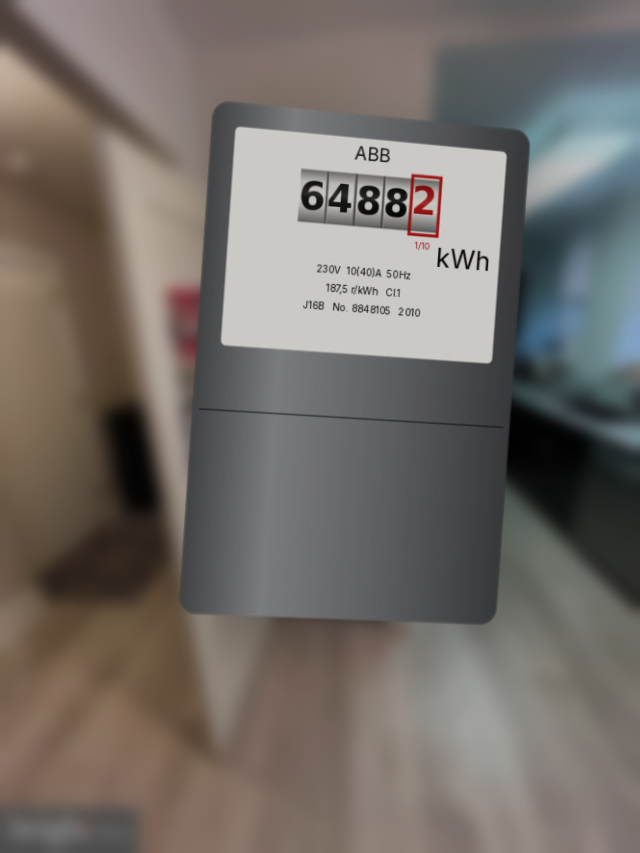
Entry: 6488.2 kWh
